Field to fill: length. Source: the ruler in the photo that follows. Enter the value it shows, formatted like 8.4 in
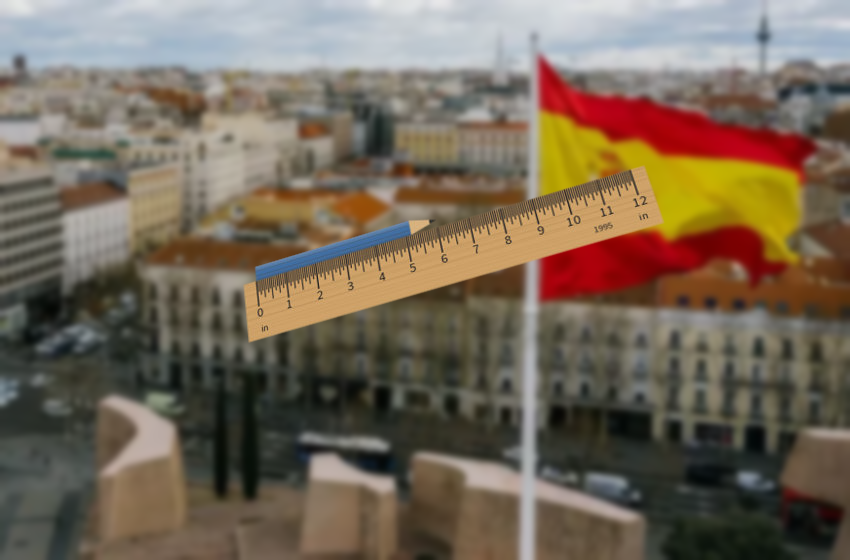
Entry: 6 in
